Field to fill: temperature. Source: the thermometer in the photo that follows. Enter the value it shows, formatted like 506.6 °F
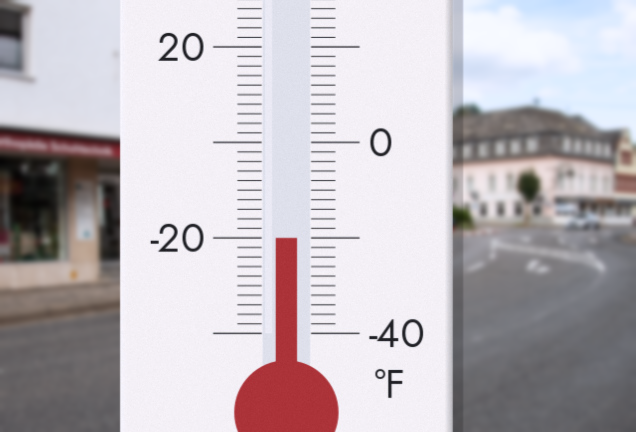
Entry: -20 °F
